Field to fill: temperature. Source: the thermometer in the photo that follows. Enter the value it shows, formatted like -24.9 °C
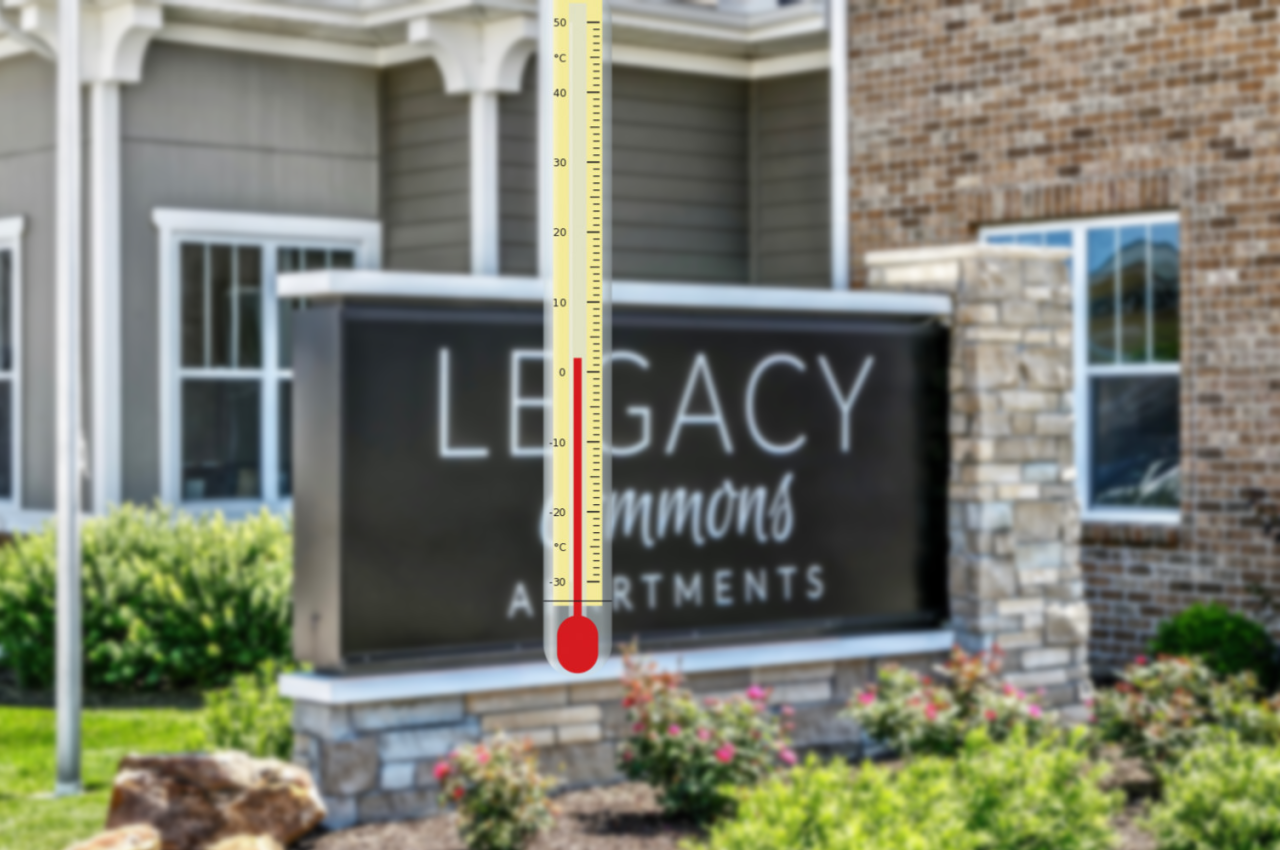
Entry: 2 °C
